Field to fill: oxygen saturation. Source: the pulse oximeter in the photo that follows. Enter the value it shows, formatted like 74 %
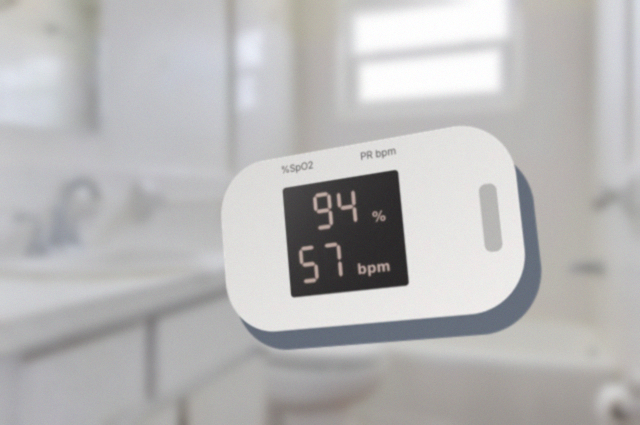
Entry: 94 %
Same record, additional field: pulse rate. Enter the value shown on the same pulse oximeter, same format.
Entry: 57 bpm
